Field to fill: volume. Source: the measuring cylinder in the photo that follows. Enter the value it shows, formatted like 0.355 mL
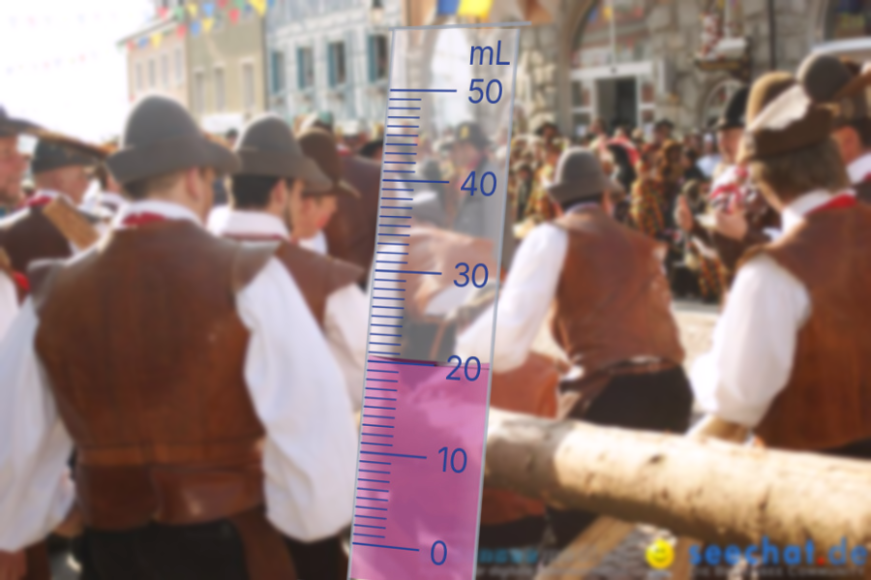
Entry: 20 mL
